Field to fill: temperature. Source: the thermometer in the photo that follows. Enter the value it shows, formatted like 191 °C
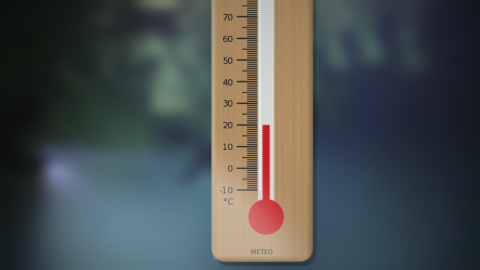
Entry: 20 °C
